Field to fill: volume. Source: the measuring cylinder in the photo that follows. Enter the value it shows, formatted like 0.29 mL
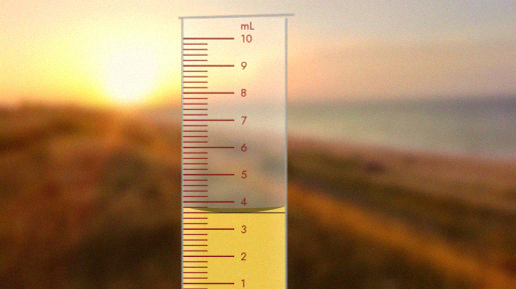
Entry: 3.6 mL
